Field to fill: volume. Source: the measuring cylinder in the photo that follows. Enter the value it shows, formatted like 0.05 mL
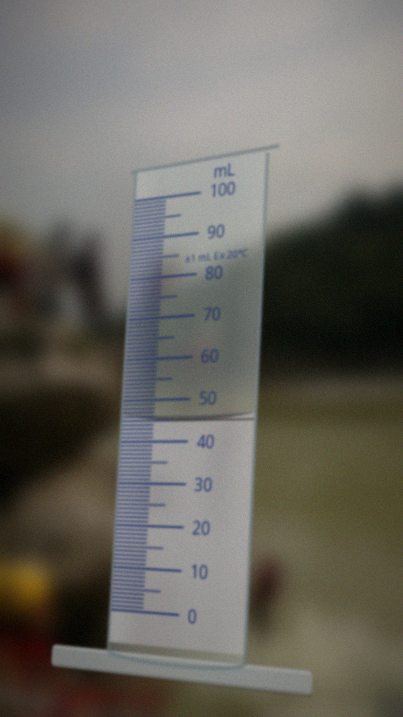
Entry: 45 mL
